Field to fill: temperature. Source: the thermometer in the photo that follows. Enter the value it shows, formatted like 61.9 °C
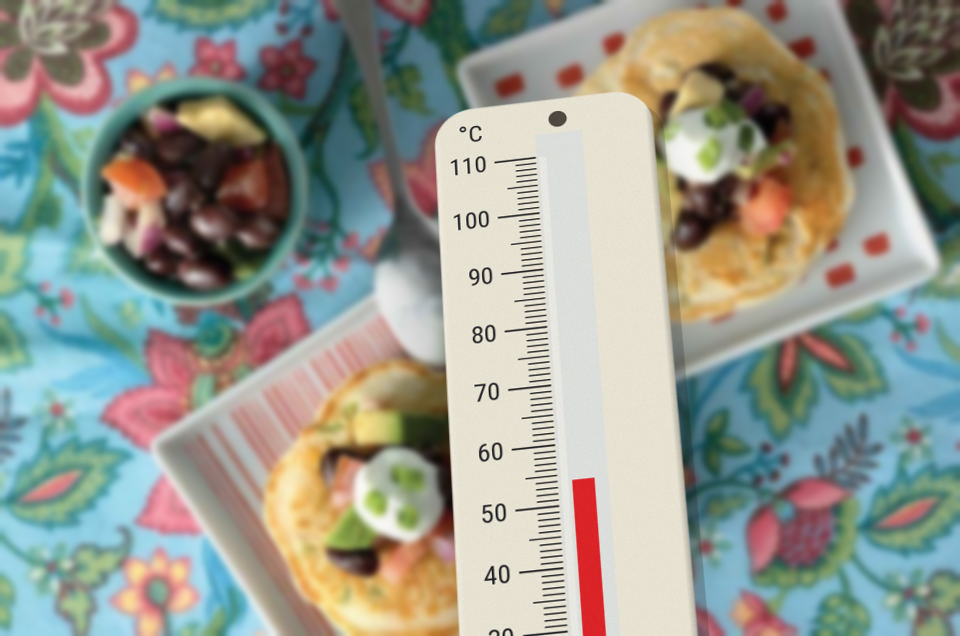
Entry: 54 °C
